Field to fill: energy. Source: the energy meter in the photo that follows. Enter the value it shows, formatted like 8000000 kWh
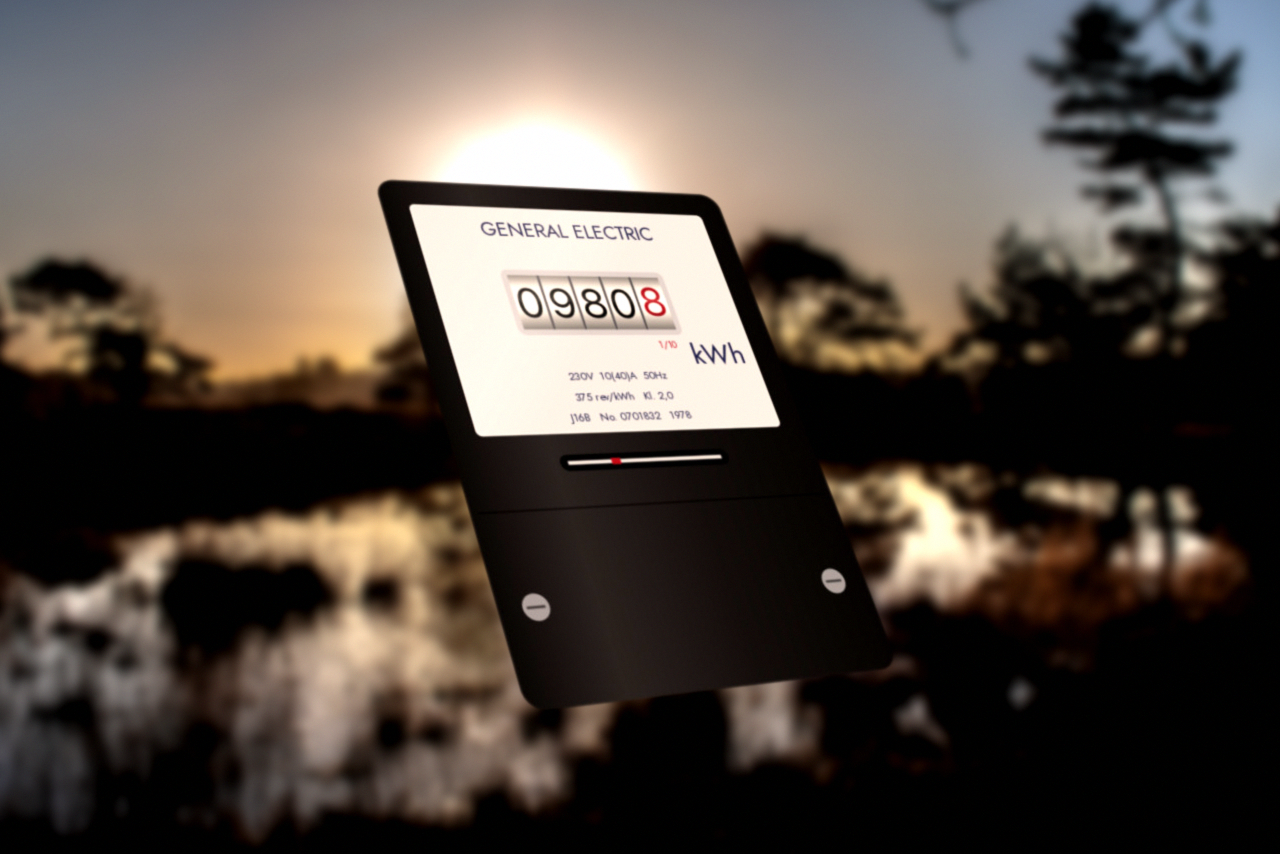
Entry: 980.8 kWh
